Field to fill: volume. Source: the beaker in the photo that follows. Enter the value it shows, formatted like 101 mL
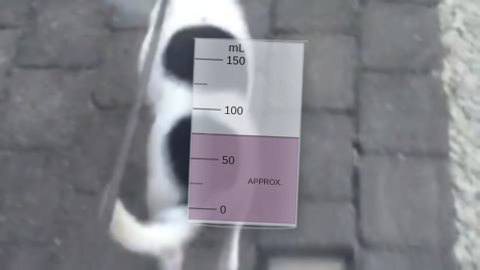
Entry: 75 mL
